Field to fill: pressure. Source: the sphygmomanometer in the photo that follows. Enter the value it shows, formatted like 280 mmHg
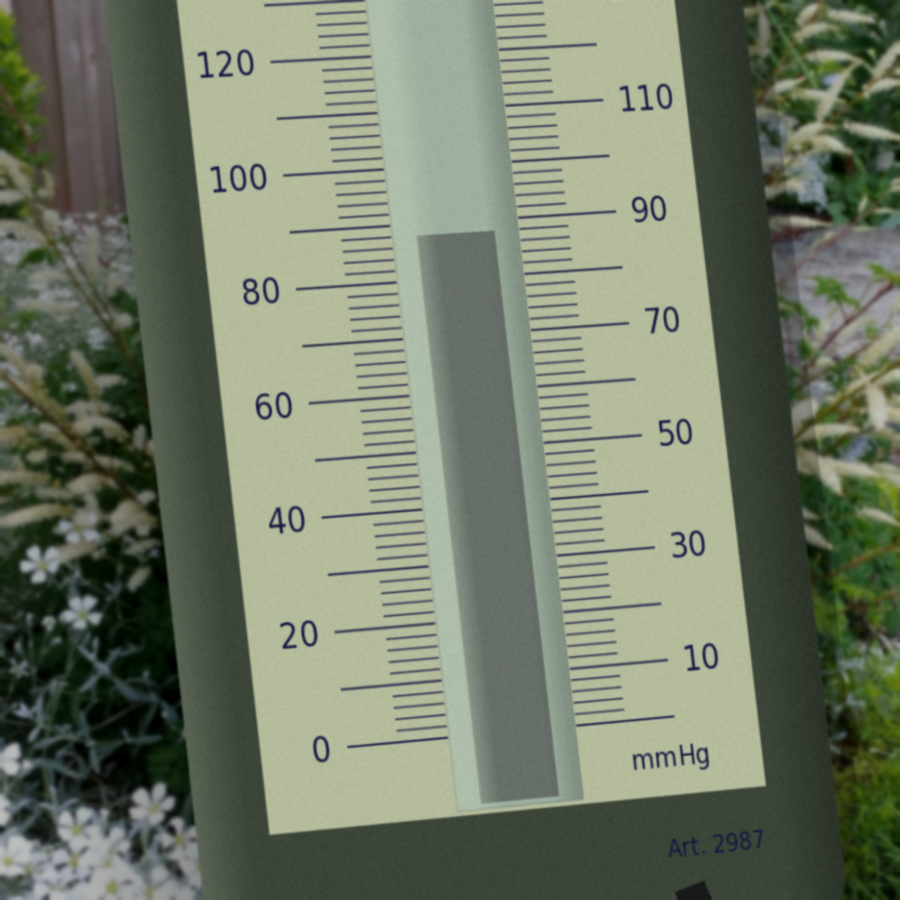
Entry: 88 mmHg
